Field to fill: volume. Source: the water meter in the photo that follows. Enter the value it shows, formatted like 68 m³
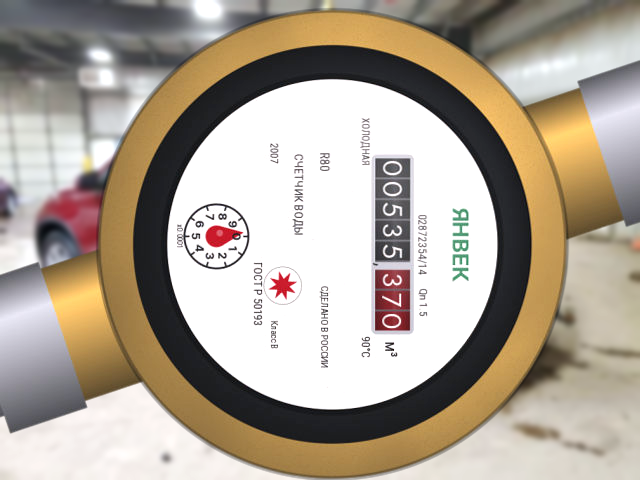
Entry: 535.3699 m³
